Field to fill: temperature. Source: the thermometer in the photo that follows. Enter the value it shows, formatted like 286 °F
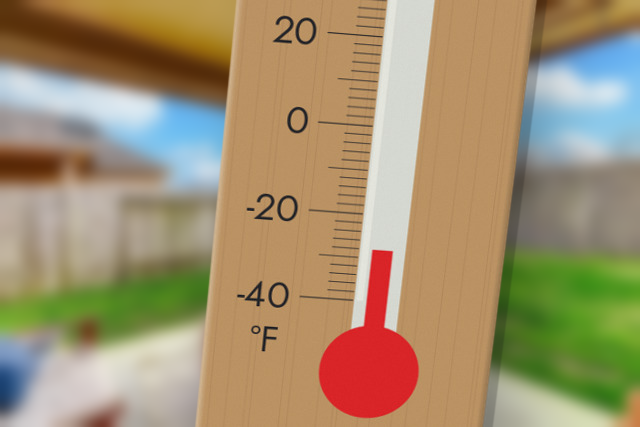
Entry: -28 °F
